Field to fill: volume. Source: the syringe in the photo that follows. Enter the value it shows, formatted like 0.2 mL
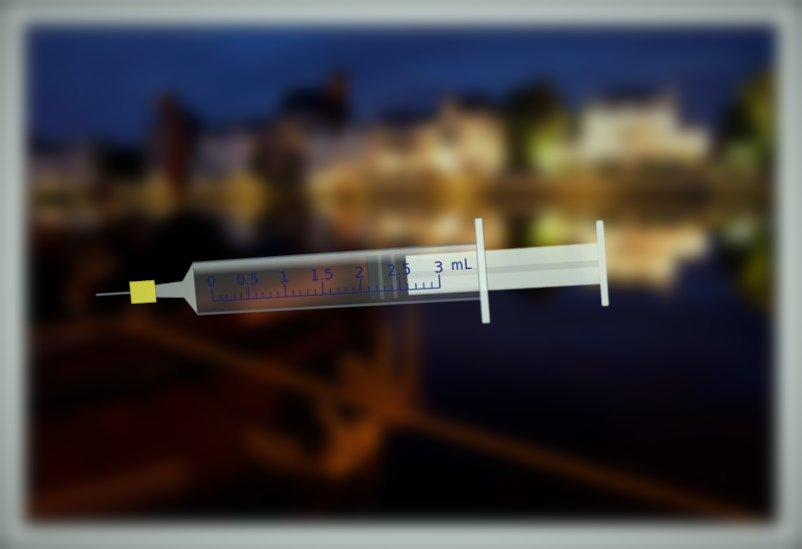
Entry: 2.1 mL
